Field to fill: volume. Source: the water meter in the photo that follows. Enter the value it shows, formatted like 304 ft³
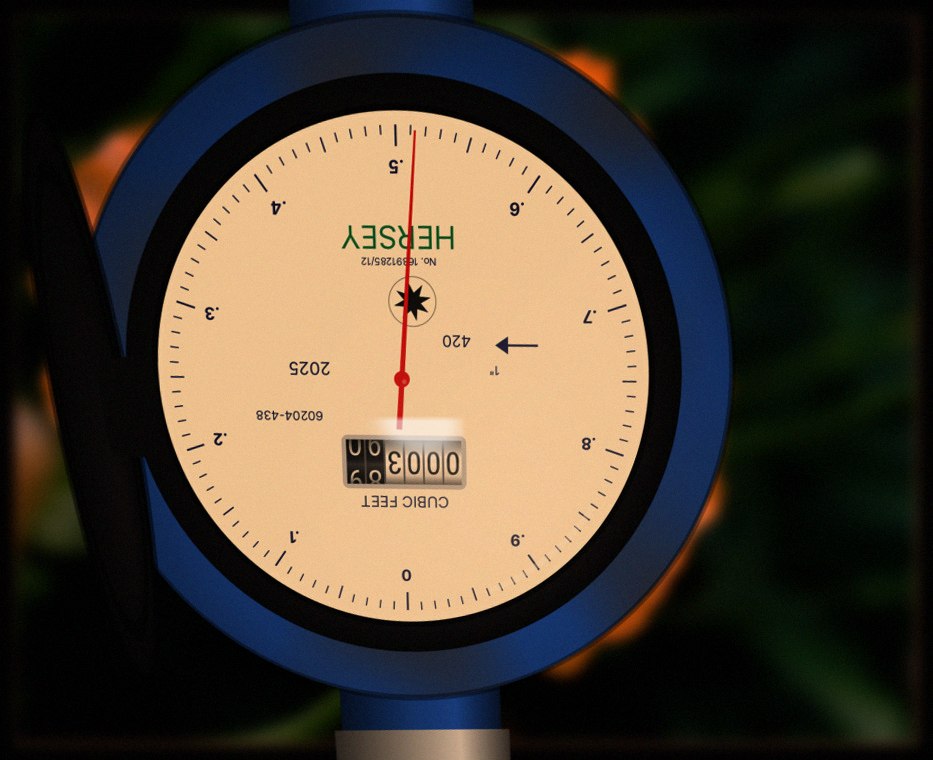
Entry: 389.51 ft³
